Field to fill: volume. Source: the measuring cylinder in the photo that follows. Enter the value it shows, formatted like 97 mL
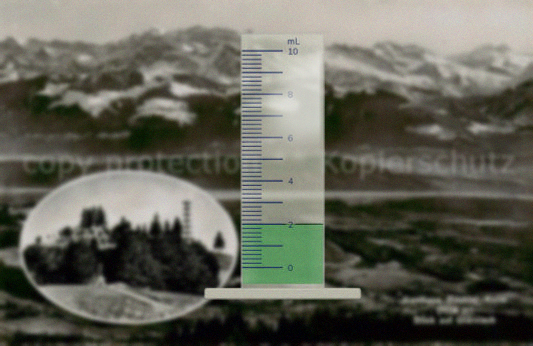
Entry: 2 mL
